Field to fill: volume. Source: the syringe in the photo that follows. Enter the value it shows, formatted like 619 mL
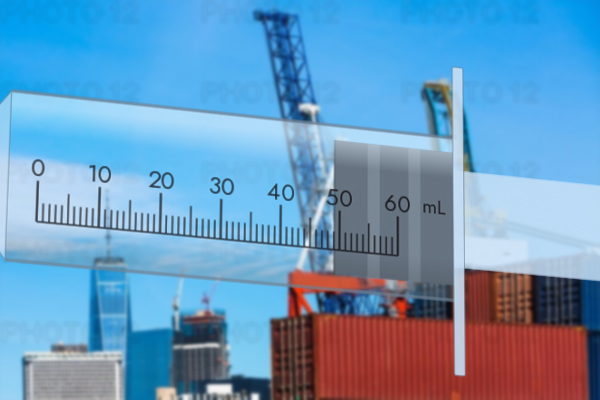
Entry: 49 mL
